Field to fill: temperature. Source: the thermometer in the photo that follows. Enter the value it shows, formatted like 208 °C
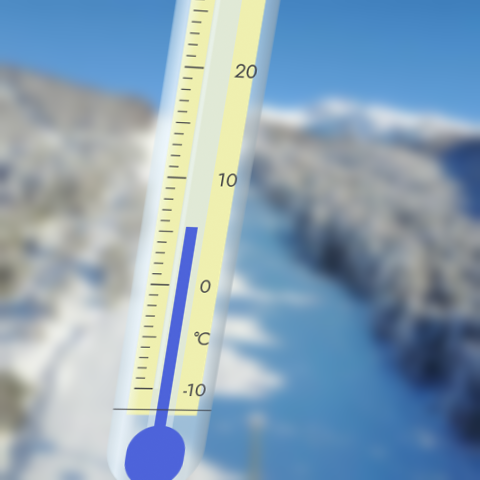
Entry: 5.5 °C
